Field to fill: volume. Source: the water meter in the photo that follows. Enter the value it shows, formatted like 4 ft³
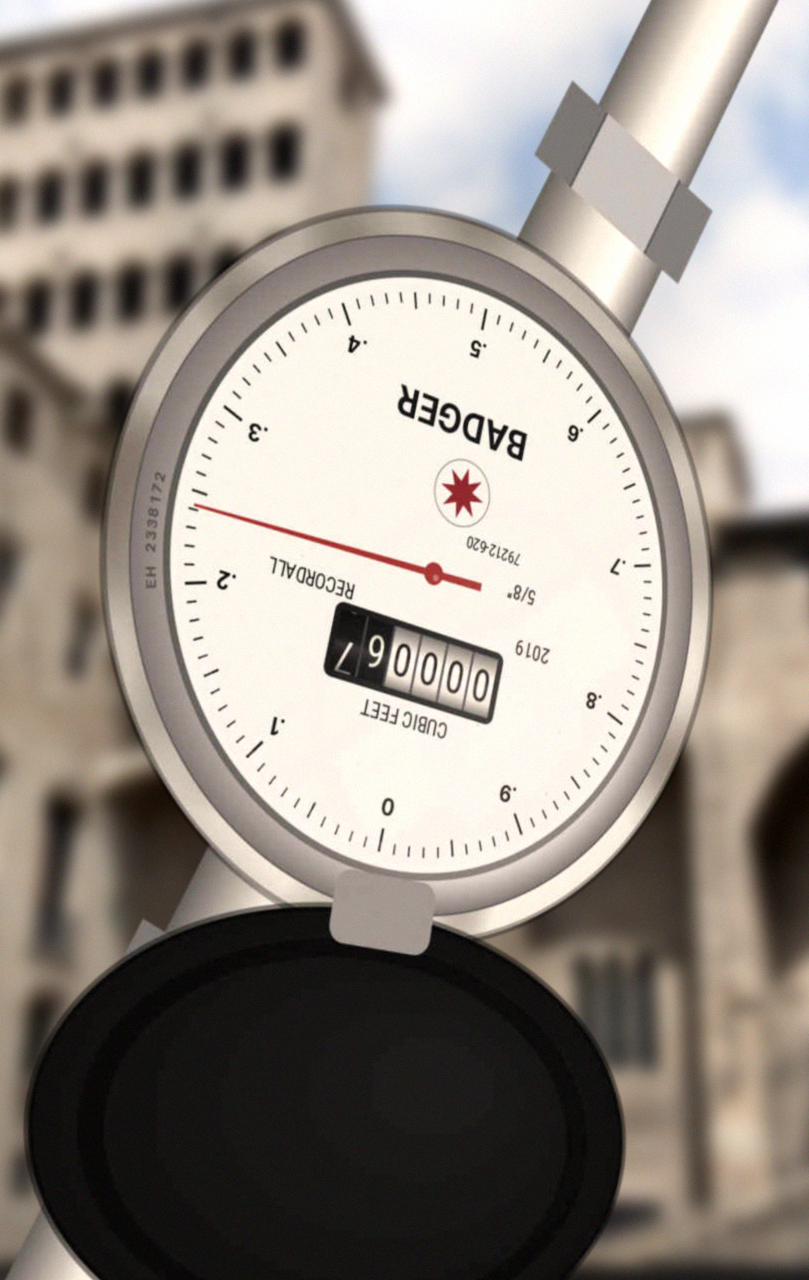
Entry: 67.24 ft³
